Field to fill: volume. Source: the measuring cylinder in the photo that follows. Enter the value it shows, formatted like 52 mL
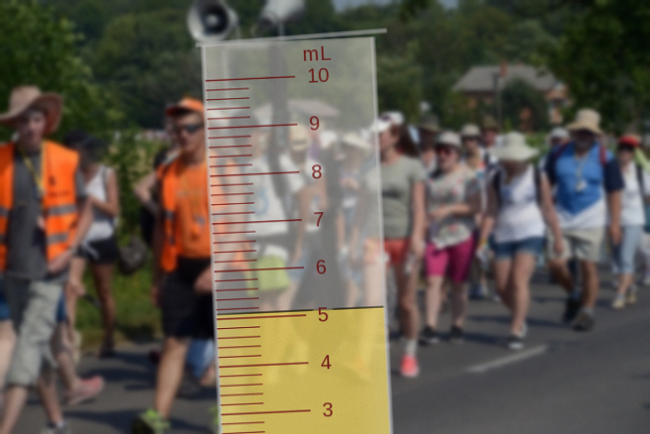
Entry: 5.1 mL
